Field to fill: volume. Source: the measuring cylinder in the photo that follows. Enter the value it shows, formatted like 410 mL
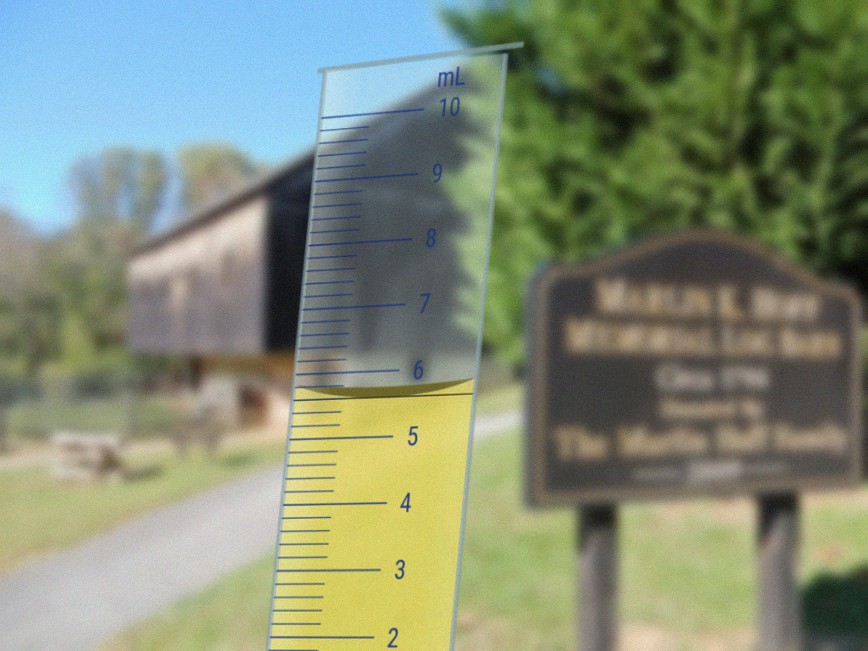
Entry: 5.6 mL
